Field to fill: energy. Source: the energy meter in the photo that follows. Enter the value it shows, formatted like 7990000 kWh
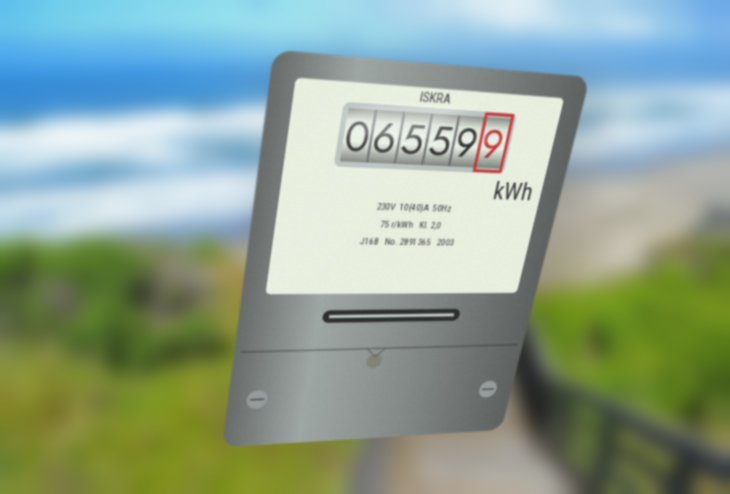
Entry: 6559.9 kWh
